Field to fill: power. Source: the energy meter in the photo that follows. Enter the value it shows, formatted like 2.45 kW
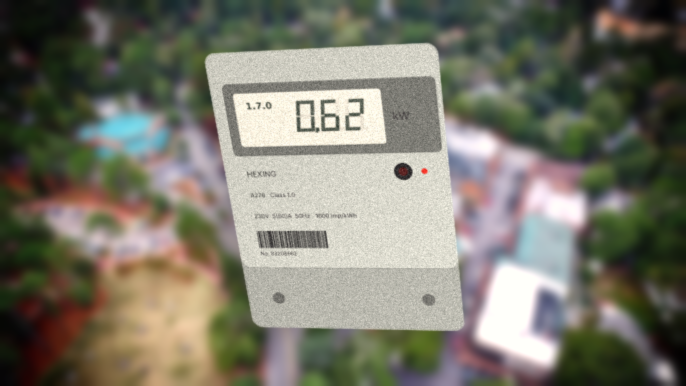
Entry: 0.62 kW
